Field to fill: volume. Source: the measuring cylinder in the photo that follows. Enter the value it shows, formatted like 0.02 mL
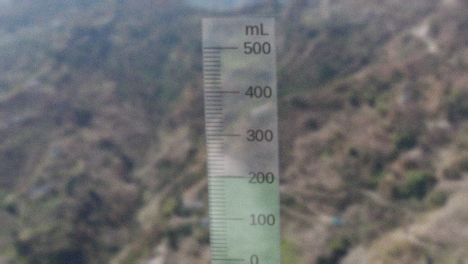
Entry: 200 mL
